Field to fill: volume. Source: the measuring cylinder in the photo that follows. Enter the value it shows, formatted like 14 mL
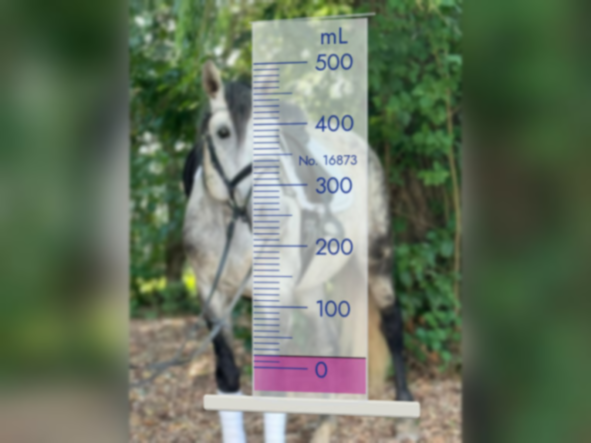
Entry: 20 mL
